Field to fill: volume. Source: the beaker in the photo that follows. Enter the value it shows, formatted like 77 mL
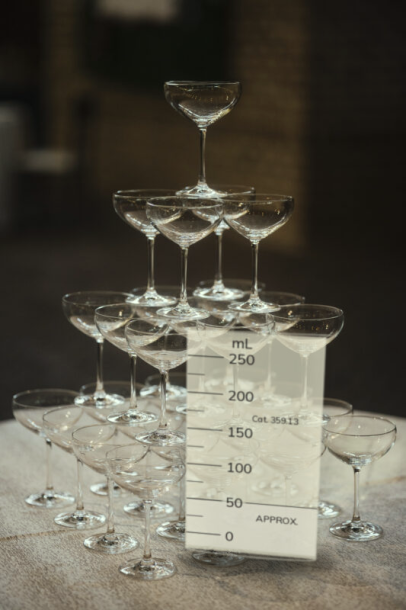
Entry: 50 mL
